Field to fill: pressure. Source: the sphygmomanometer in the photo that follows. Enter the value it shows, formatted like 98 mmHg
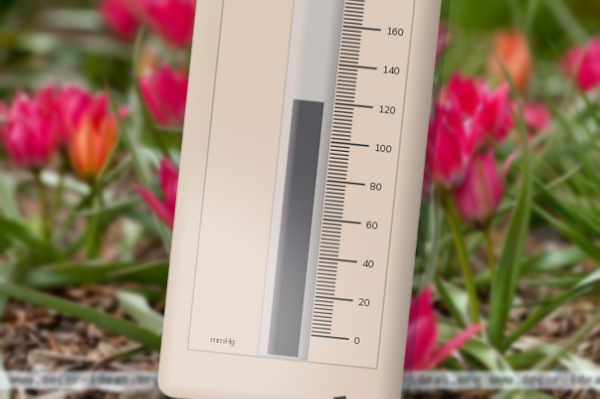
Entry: 120 mmHg
